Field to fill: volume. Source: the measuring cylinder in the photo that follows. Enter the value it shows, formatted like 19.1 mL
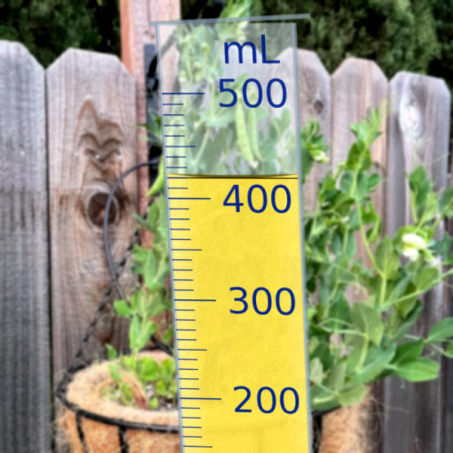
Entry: 420 mL
